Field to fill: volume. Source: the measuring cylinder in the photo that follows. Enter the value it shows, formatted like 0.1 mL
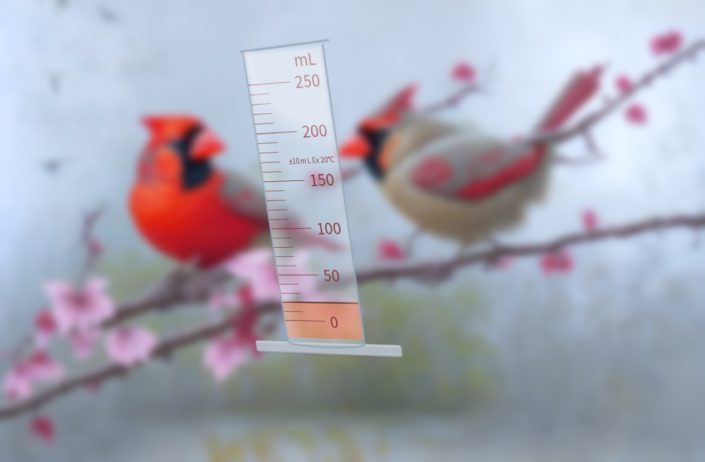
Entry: 20 mL
